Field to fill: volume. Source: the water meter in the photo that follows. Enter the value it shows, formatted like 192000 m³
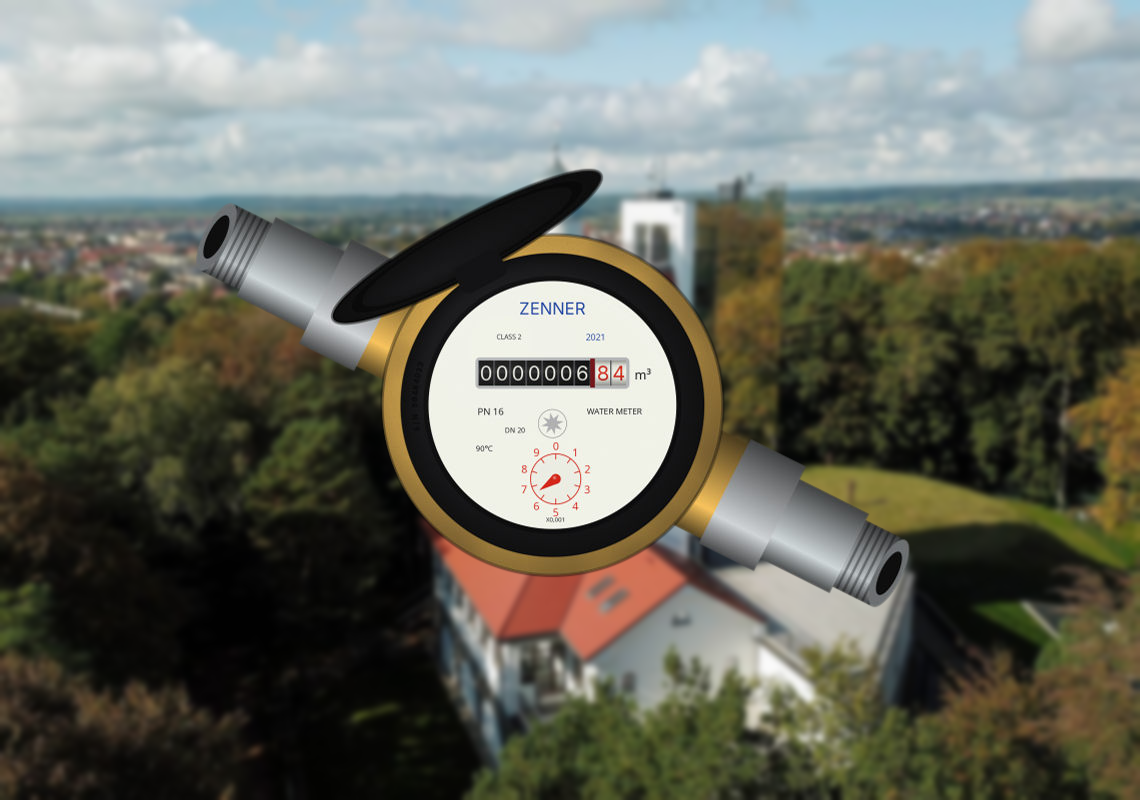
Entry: 6.846 m³
